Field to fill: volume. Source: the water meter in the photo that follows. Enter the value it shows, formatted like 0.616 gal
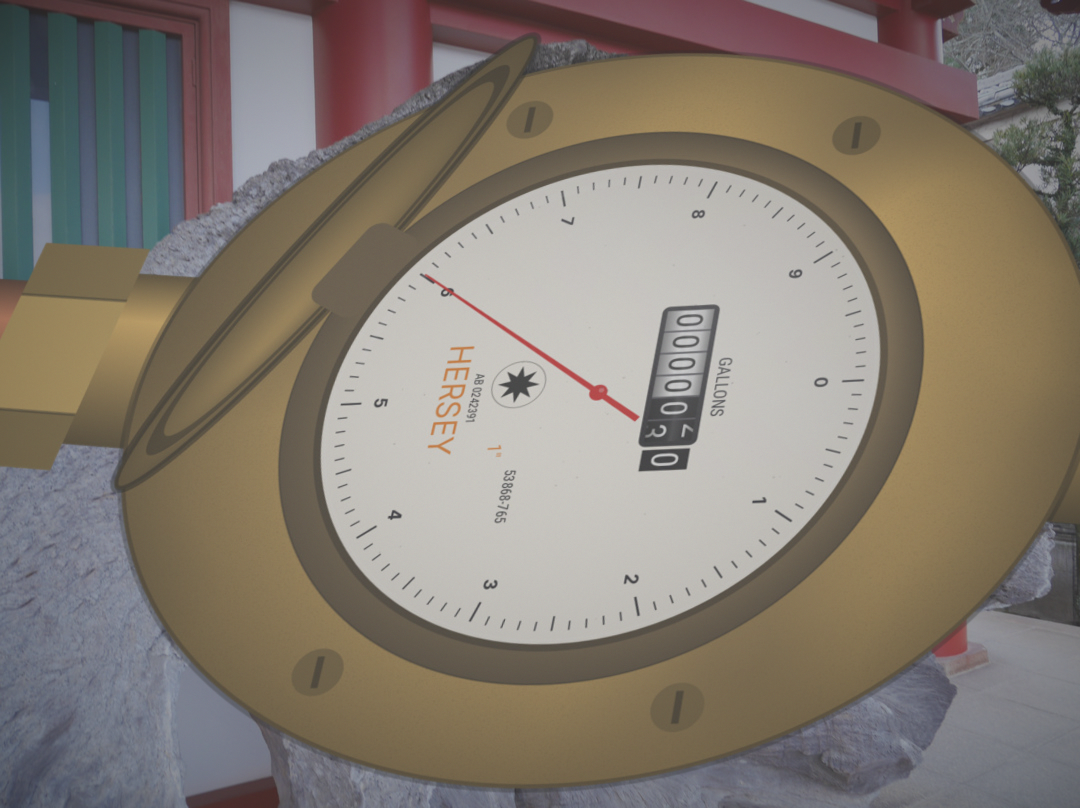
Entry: 26.0 gal
